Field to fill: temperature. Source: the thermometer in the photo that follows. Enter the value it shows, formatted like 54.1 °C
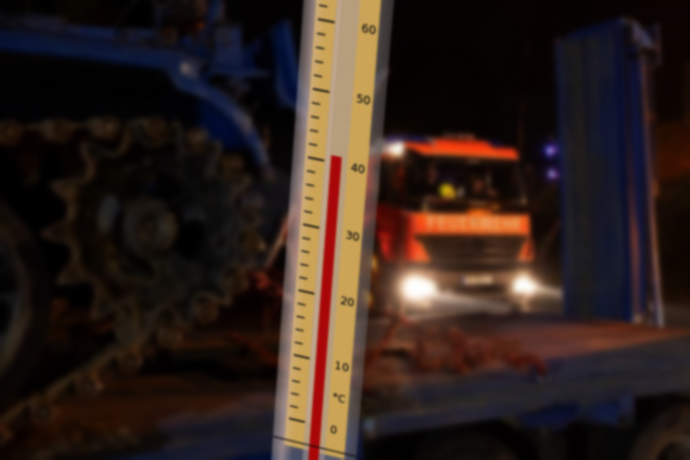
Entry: 41 °C
